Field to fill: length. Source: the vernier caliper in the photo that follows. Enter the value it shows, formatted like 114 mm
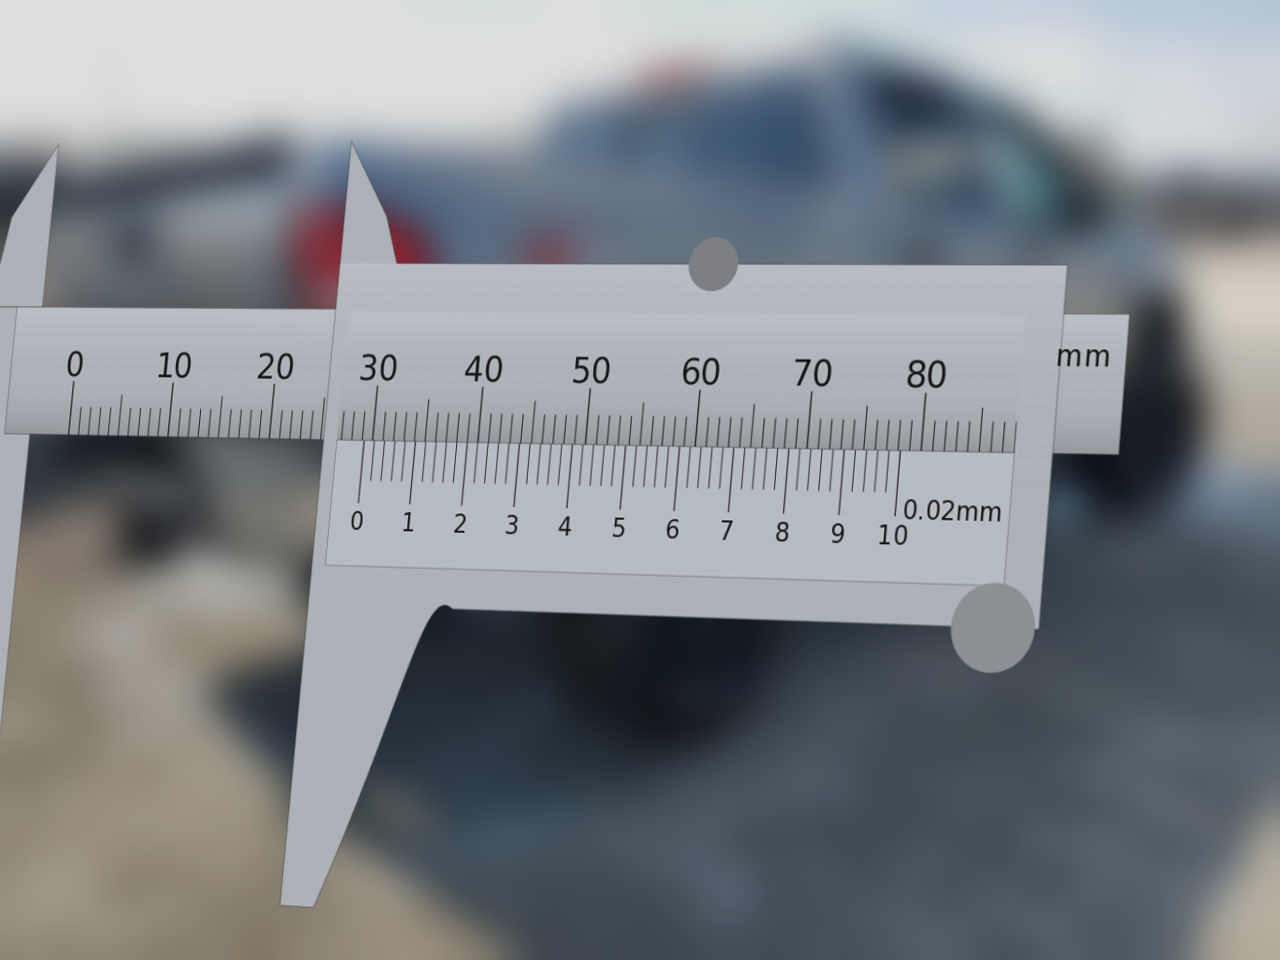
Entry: 29.2 mm
